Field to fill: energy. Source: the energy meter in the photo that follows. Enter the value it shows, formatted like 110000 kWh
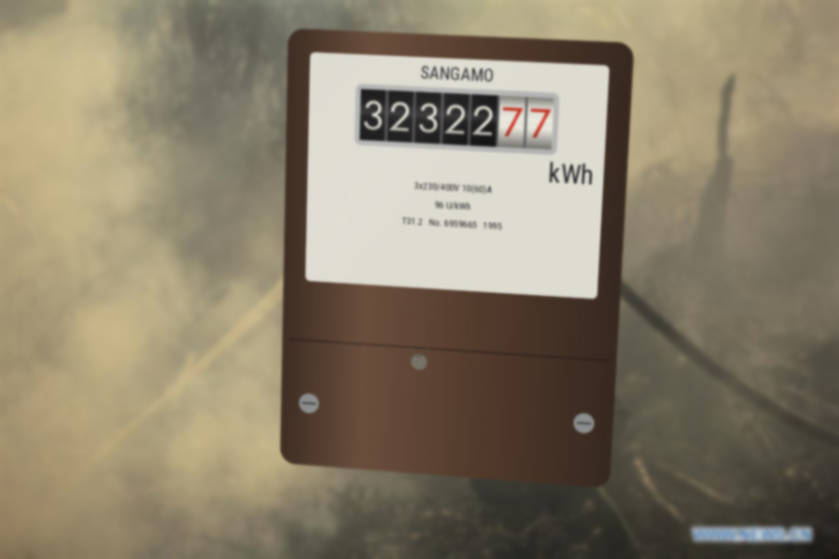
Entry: 32322.77 kWh
